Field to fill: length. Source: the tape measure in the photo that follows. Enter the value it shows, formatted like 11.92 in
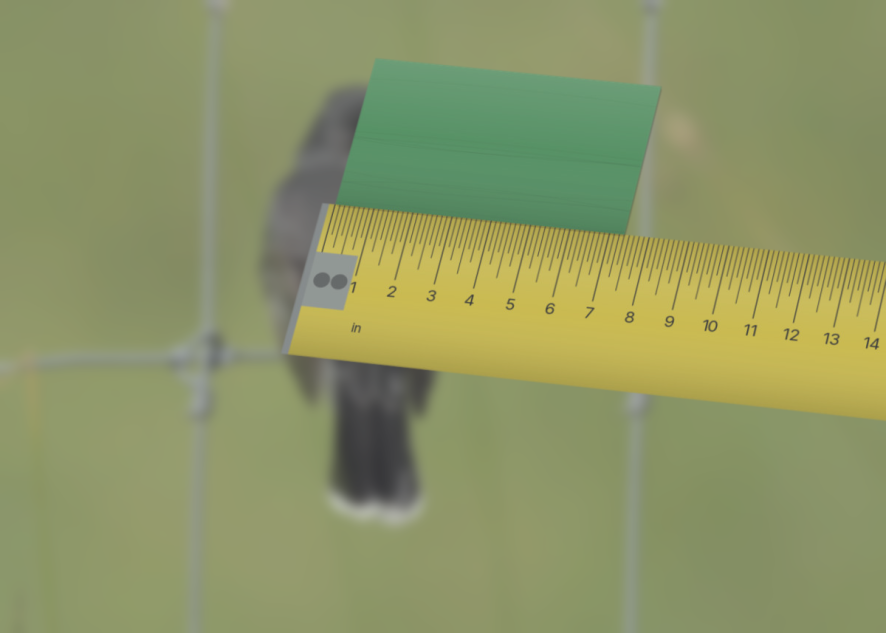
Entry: 7.375 in
